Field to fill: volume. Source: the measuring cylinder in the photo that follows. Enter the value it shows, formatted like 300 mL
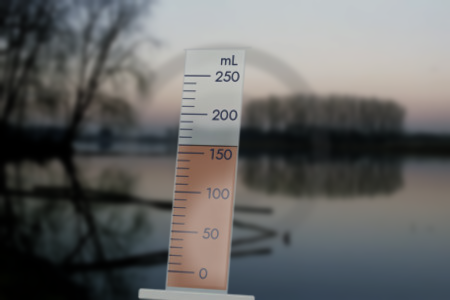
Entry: 160 mL
